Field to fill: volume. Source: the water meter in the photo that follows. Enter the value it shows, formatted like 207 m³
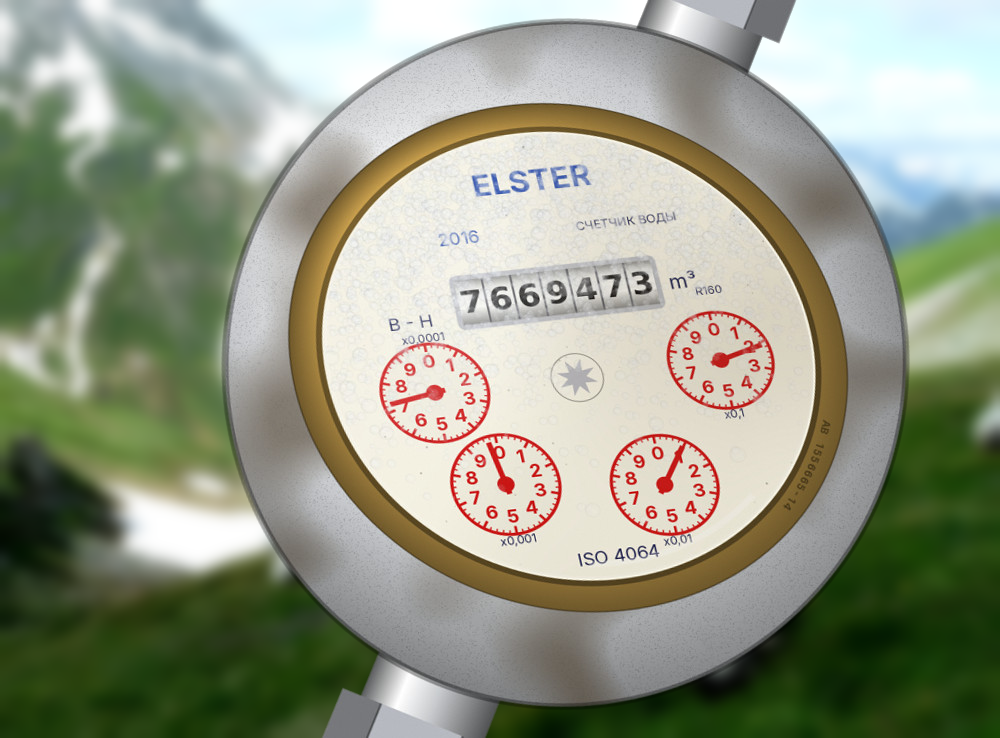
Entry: 7669473.2097 m³
